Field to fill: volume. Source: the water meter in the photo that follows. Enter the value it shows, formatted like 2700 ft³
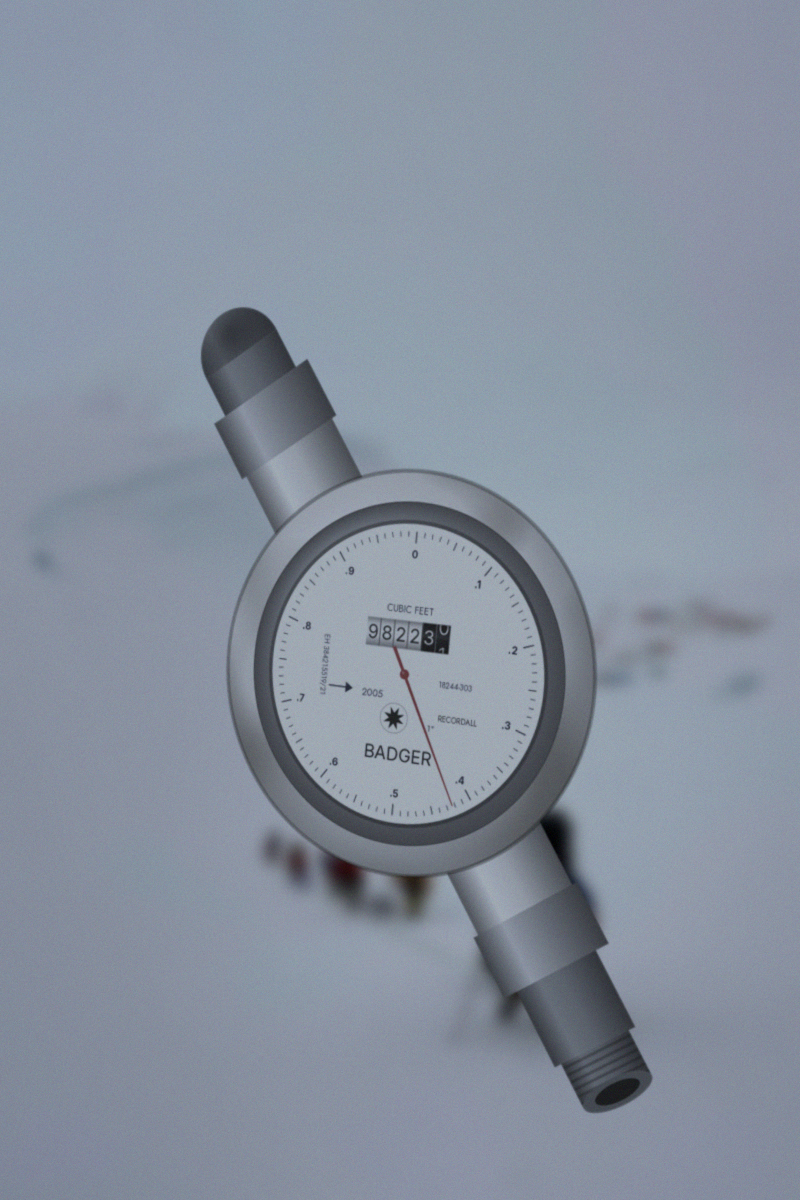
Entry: 982230.42 ft³
